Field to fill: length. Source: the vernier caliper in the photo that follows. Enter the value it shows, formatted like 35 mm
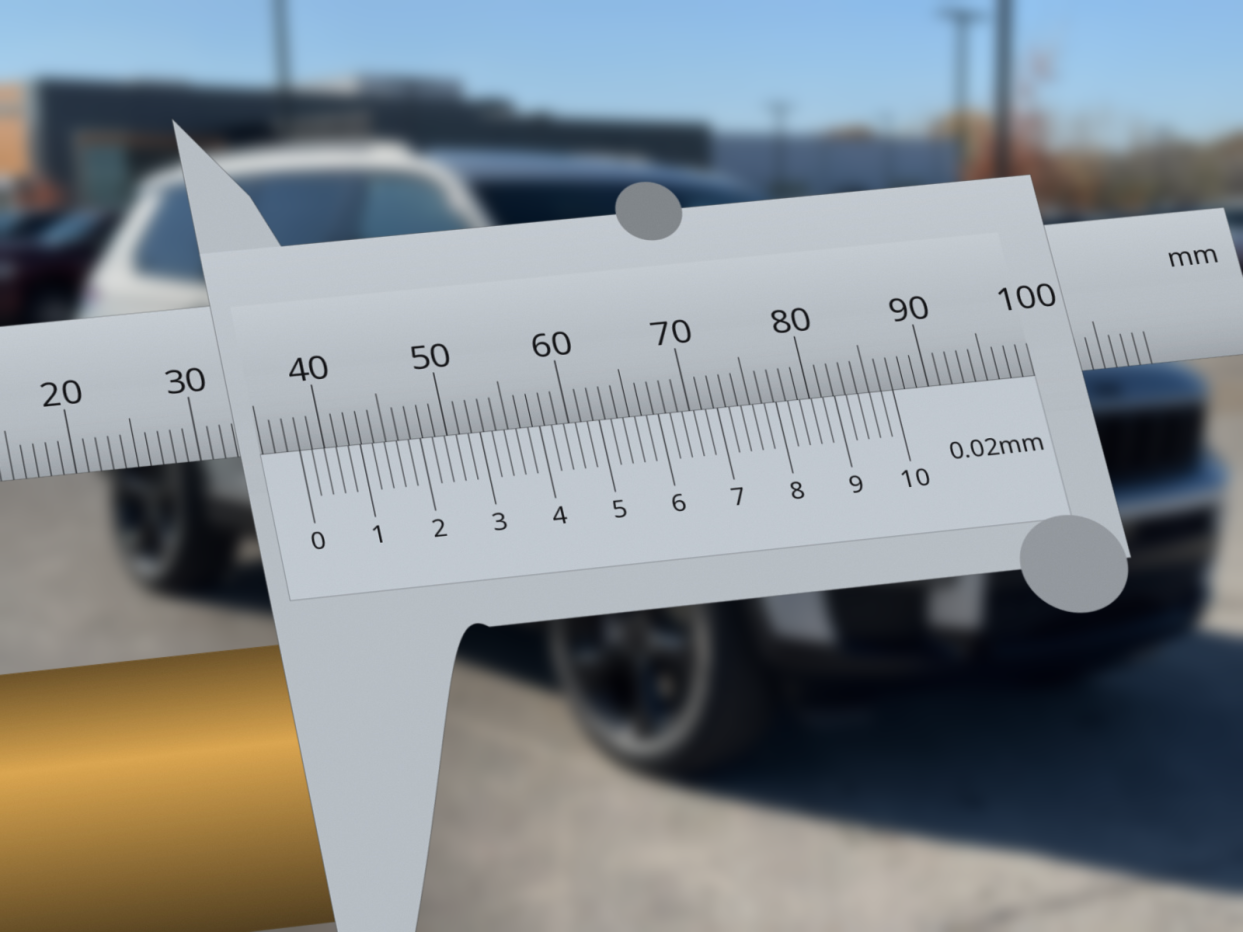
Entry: 38.0 mm
